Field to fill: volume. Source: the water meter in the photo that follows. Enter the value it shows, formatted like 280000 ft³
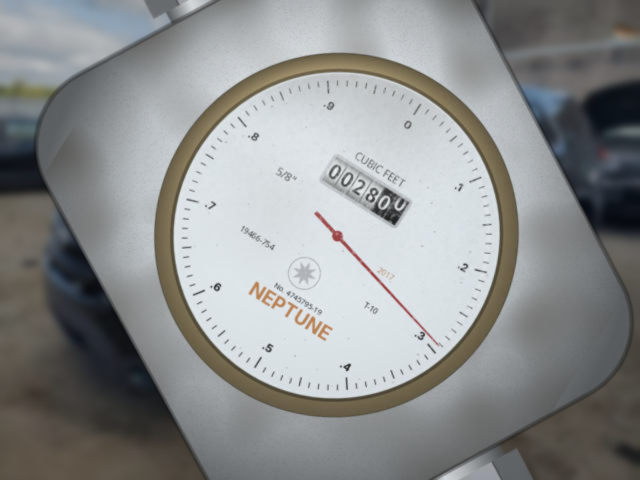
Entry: 2800.29 ft³
